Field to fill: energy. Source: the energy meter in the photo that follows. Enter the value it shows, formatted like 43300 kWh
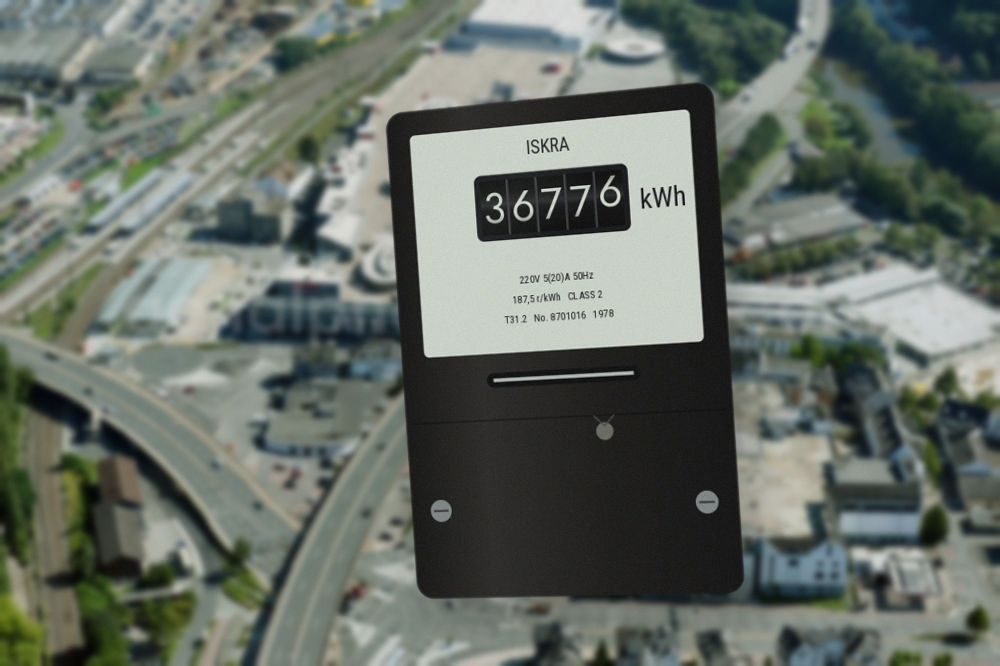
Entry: 36776 kWh
